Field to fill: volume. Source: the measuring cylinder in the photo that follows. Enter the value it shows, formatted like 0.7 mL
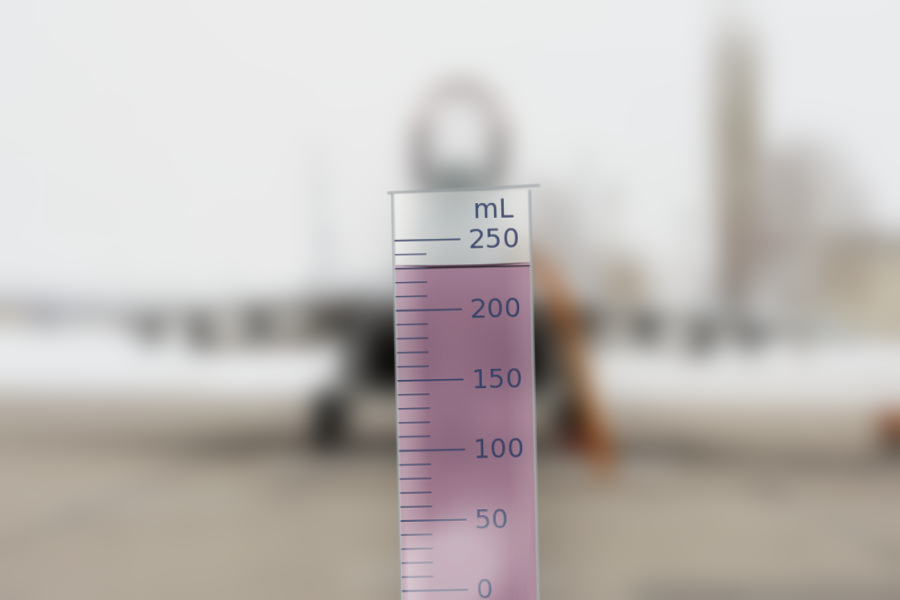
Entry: 230 mL
